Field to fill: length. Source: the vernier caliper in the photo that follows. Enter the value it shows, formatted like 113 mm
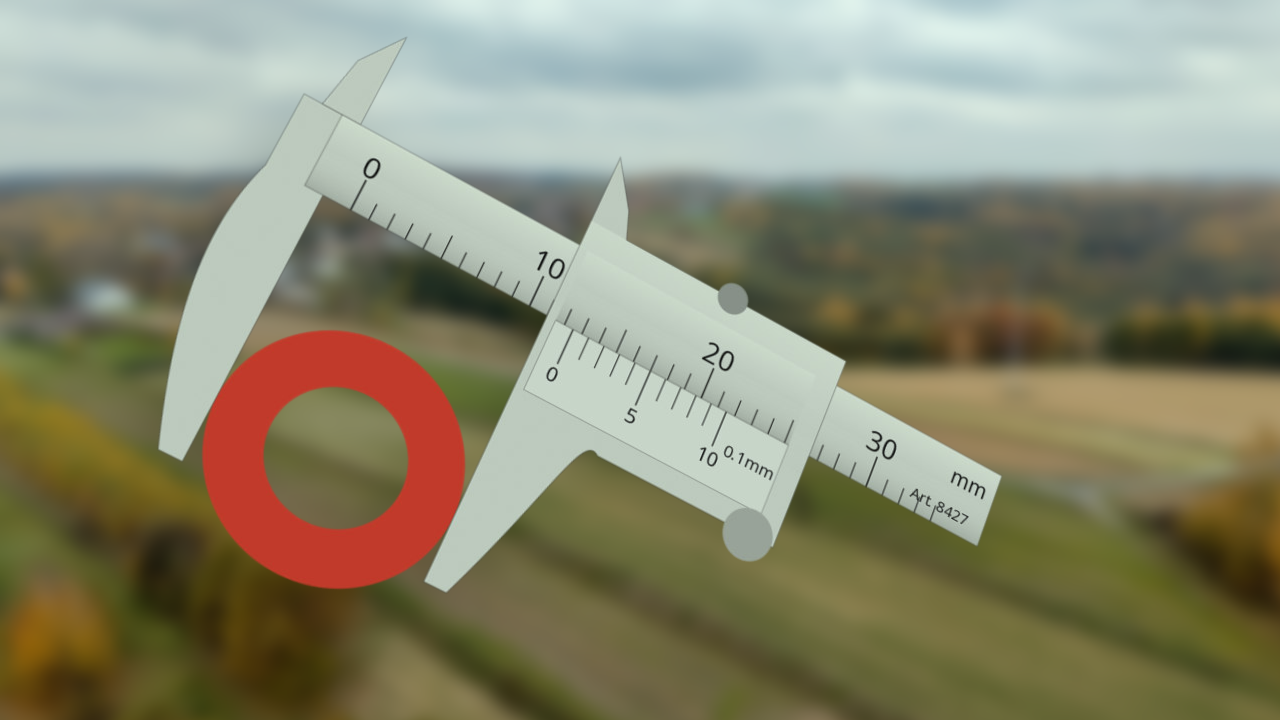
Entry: 12.5 mm
